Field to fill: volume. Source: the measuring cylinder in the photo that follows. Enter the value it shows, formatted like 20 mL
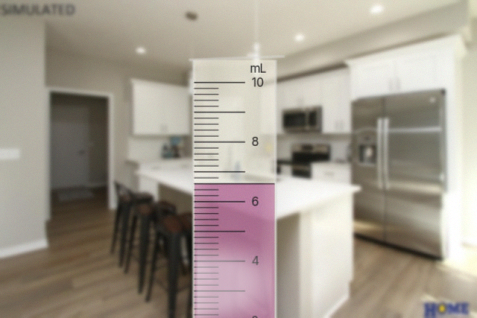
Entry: 6.6 mL
